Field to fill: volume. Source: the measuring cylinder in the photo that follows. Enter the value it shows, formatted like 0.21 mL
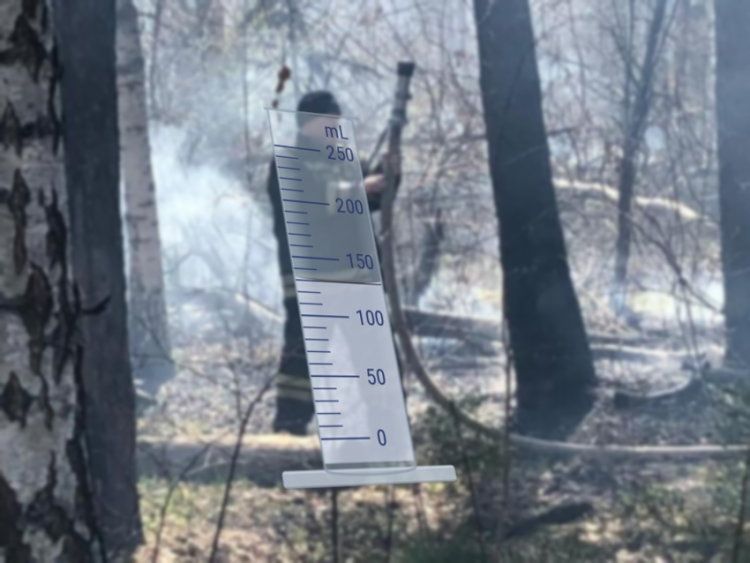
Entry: 130 mL
